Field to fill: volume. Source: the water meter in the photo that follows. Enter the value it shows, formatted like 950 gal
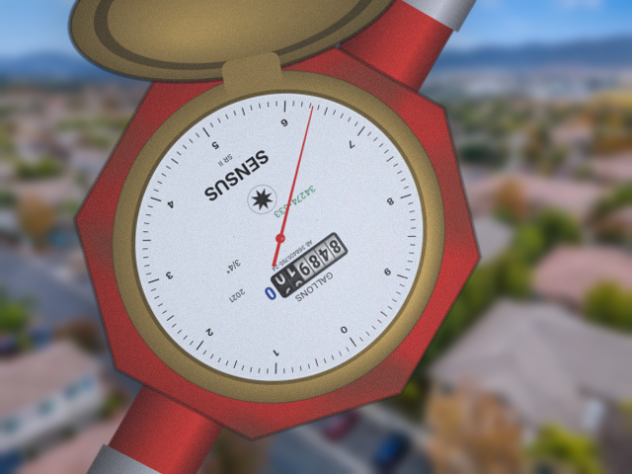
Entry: 8489096.3 gal
